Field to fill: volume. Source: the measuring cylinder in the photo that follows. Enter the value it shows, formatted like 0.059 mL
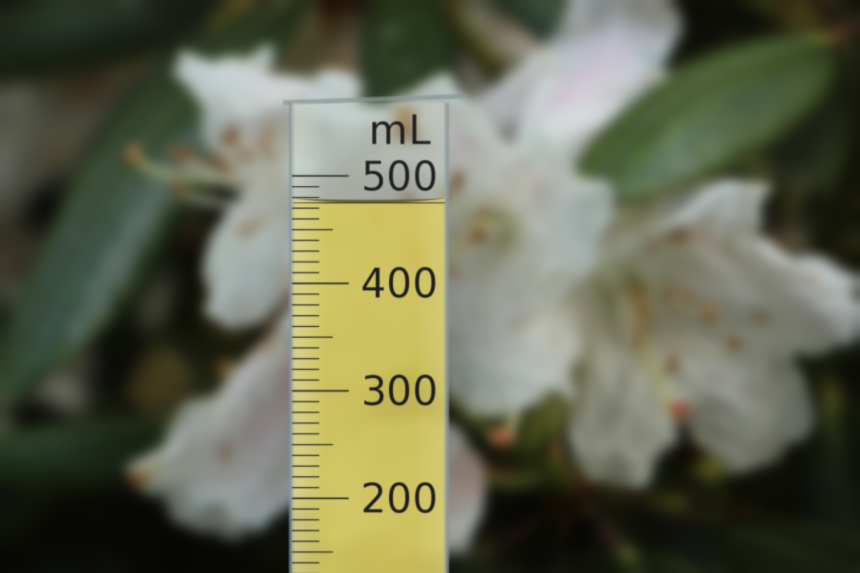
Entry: 475 mL
